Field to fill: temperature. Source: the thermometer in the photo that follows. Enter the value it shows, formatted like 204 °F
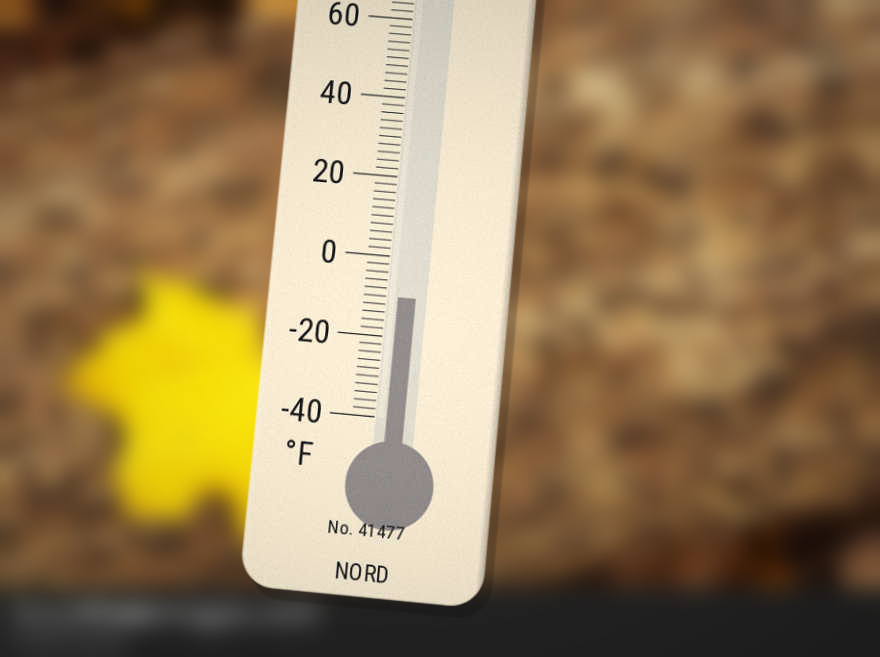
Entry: -10 °F
